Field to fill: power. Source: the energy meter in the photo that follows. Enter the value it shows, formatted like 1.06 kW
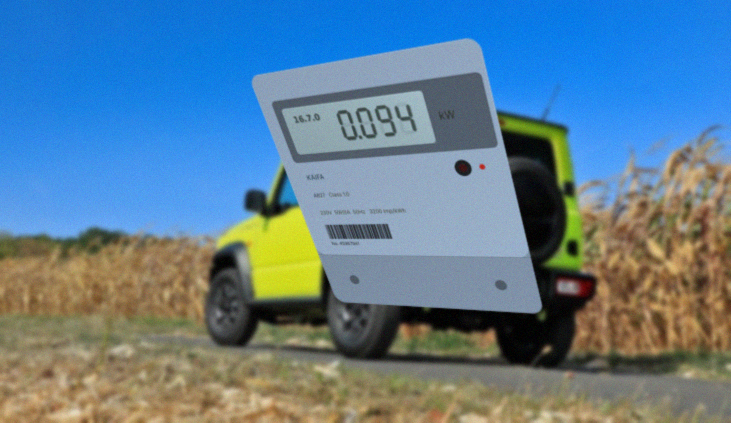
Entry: 0.094 kW
